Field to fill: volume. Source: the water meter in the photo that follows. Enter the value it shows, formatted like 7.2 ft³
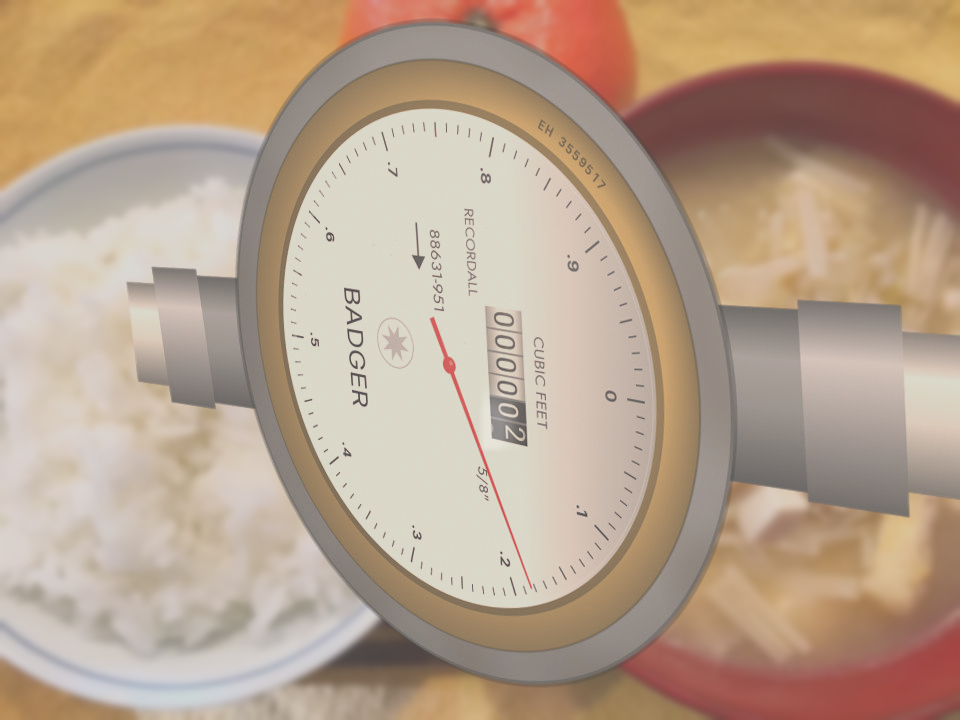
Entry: 2.18 ft³
